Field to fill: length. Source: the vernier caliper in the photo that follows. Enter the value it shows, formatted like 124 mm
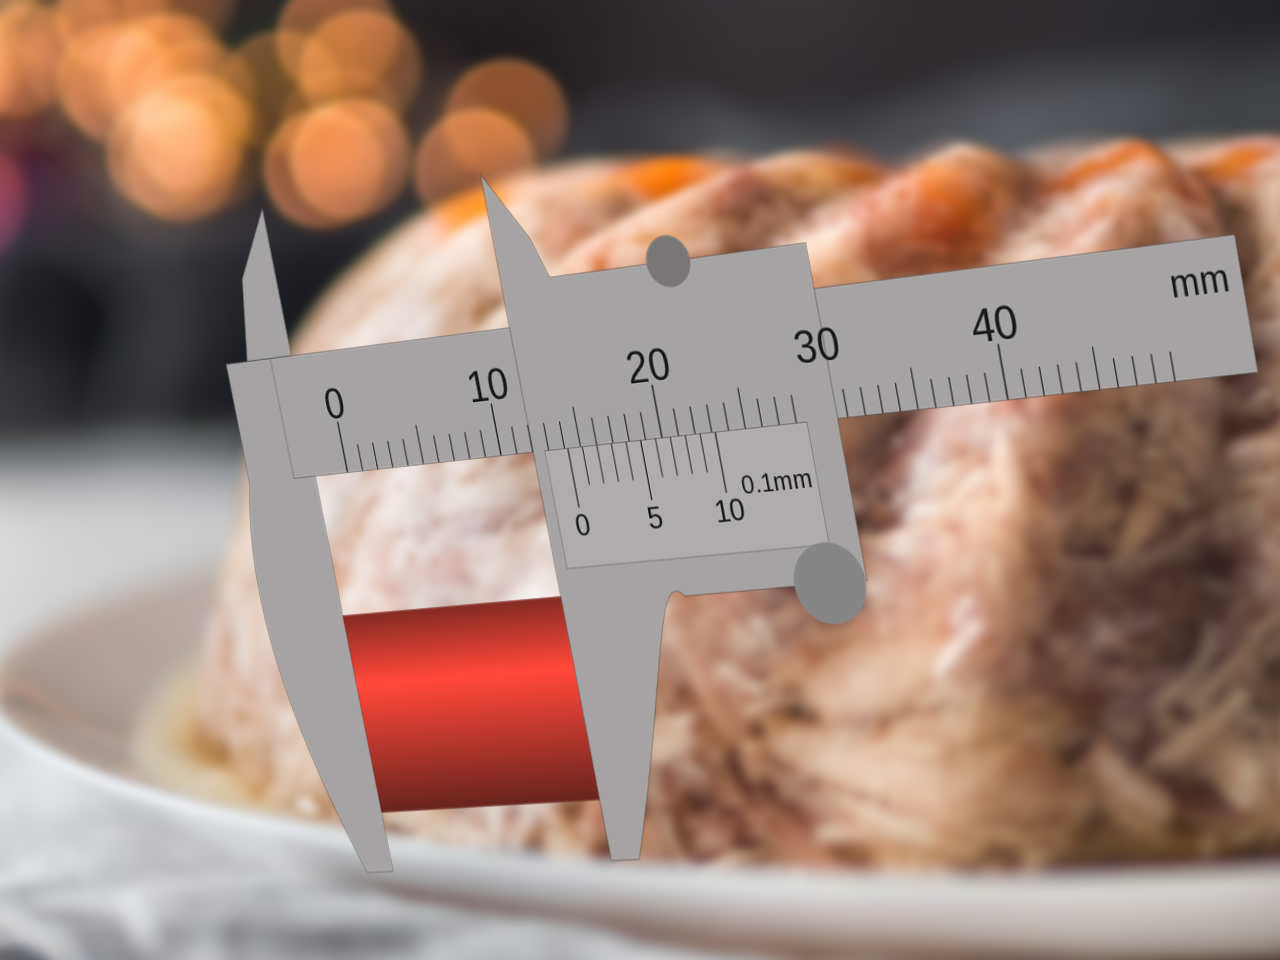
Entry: 14.2 mm
